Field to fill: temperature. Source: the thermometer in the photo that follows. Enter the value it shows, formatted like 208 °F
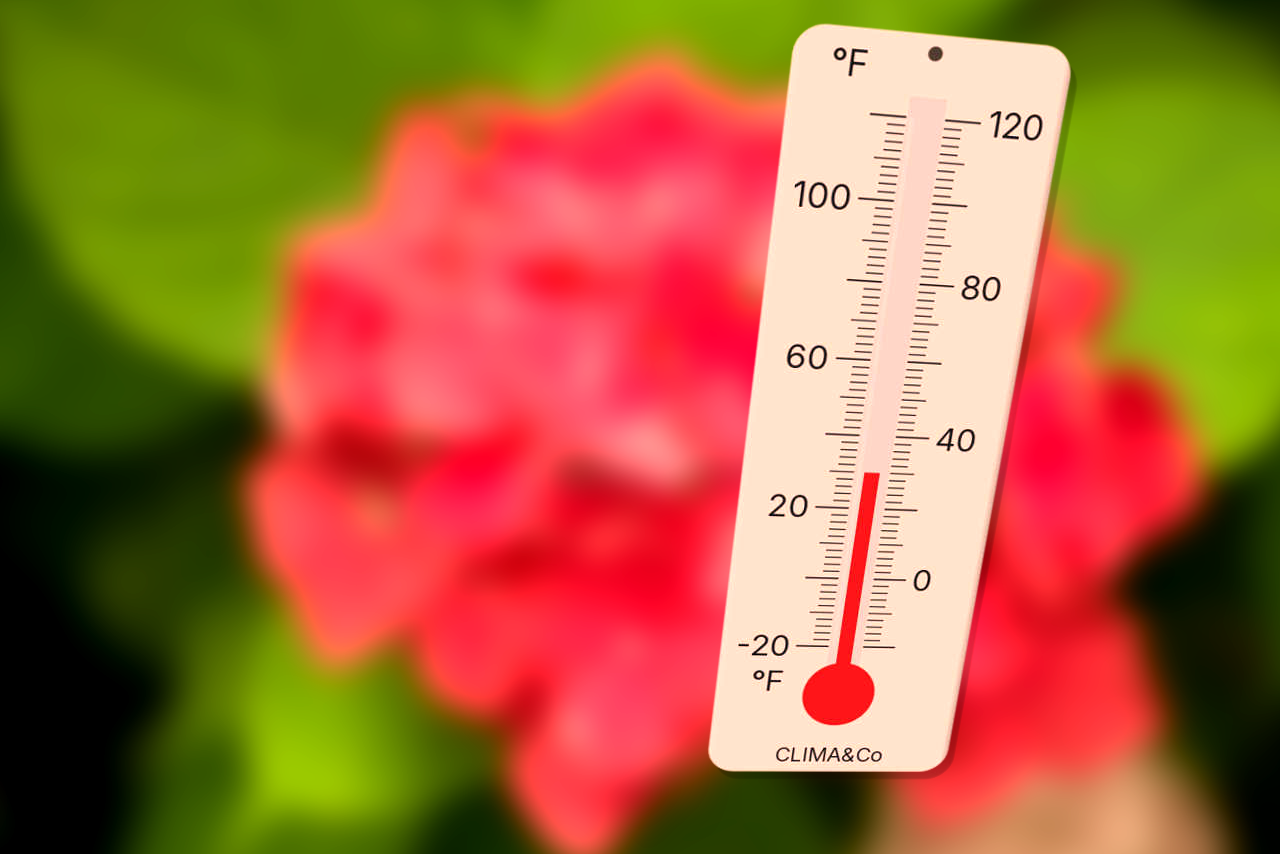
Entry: 30 °F
